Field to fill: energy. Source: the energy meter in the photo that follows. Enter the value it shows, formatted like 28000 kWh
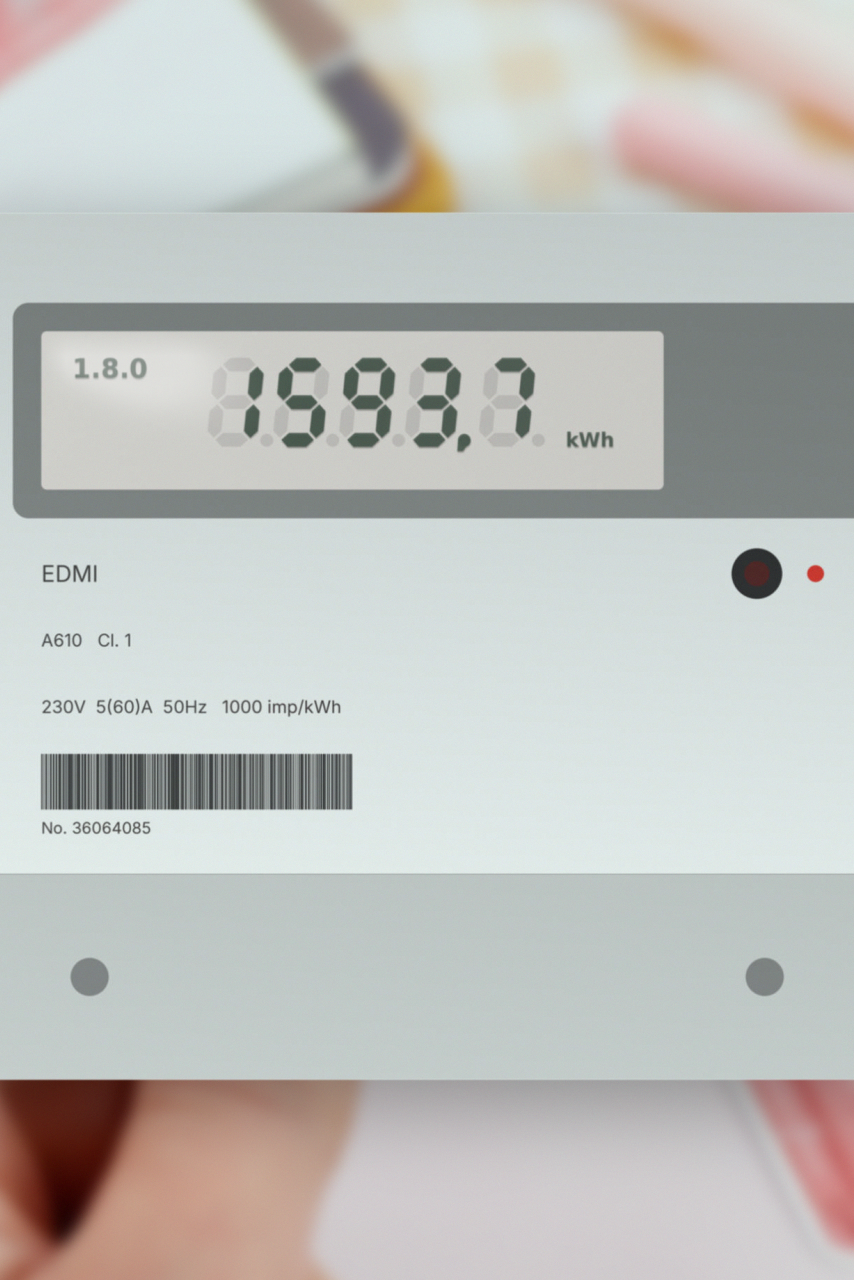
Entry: 1593.7 kWh
